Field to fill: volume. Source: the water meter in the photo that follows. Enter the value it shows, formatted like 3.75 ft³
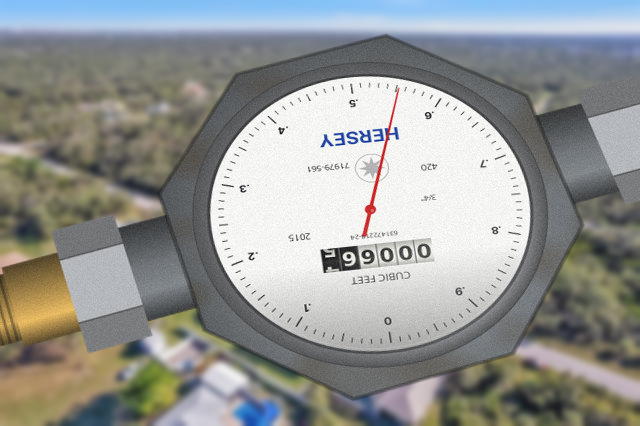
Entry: 664.55 ft³
